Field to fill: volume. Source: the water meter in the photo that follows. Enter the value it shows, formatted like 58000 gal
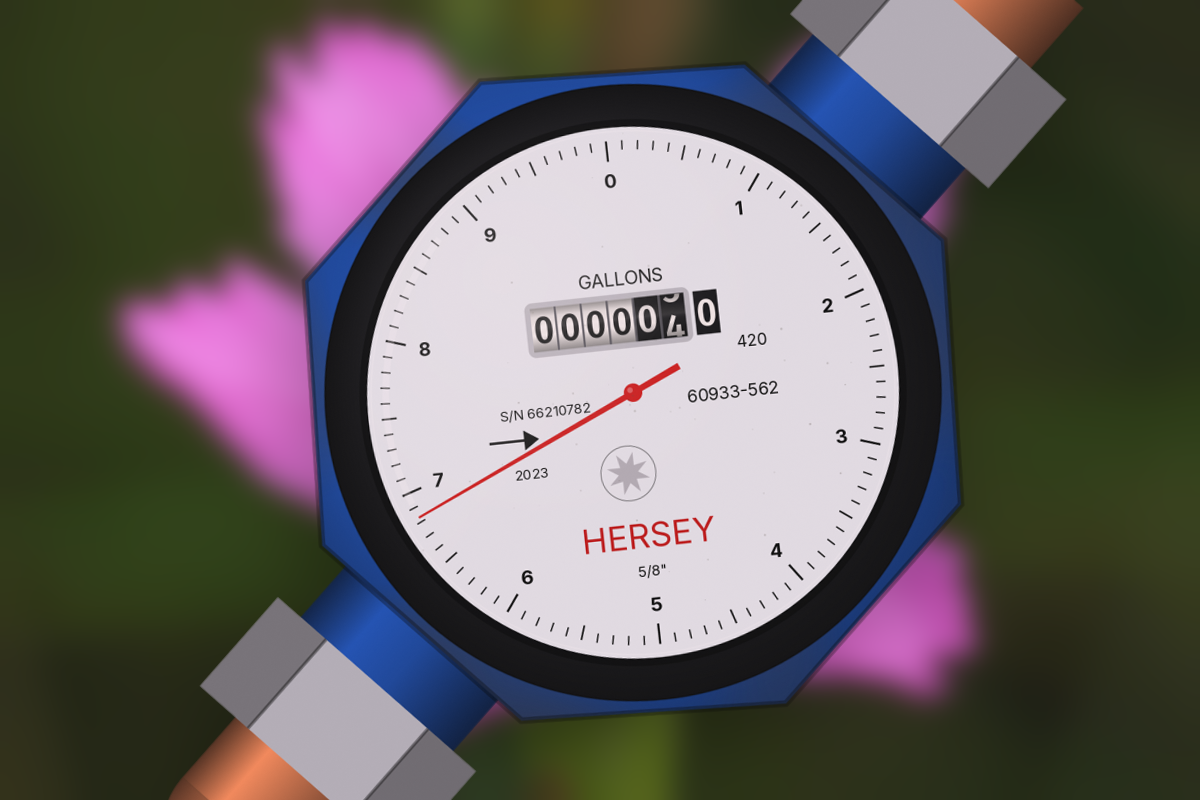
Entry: 36.8 gal
